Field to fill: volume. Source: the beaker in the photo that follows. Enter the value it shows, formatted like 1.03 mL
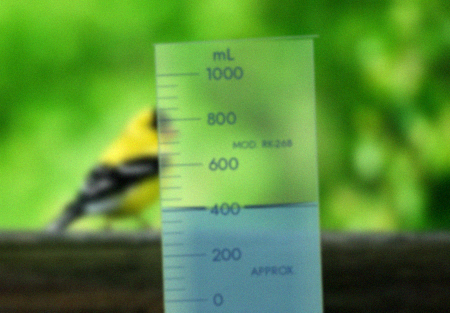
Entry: 400 mL
